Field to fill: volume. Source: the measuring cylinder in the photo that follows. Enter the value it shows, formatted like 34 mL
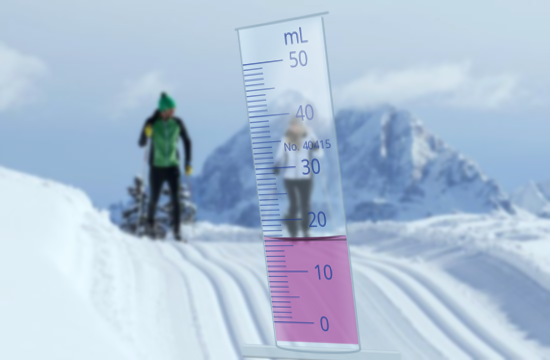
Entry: 16 mL
